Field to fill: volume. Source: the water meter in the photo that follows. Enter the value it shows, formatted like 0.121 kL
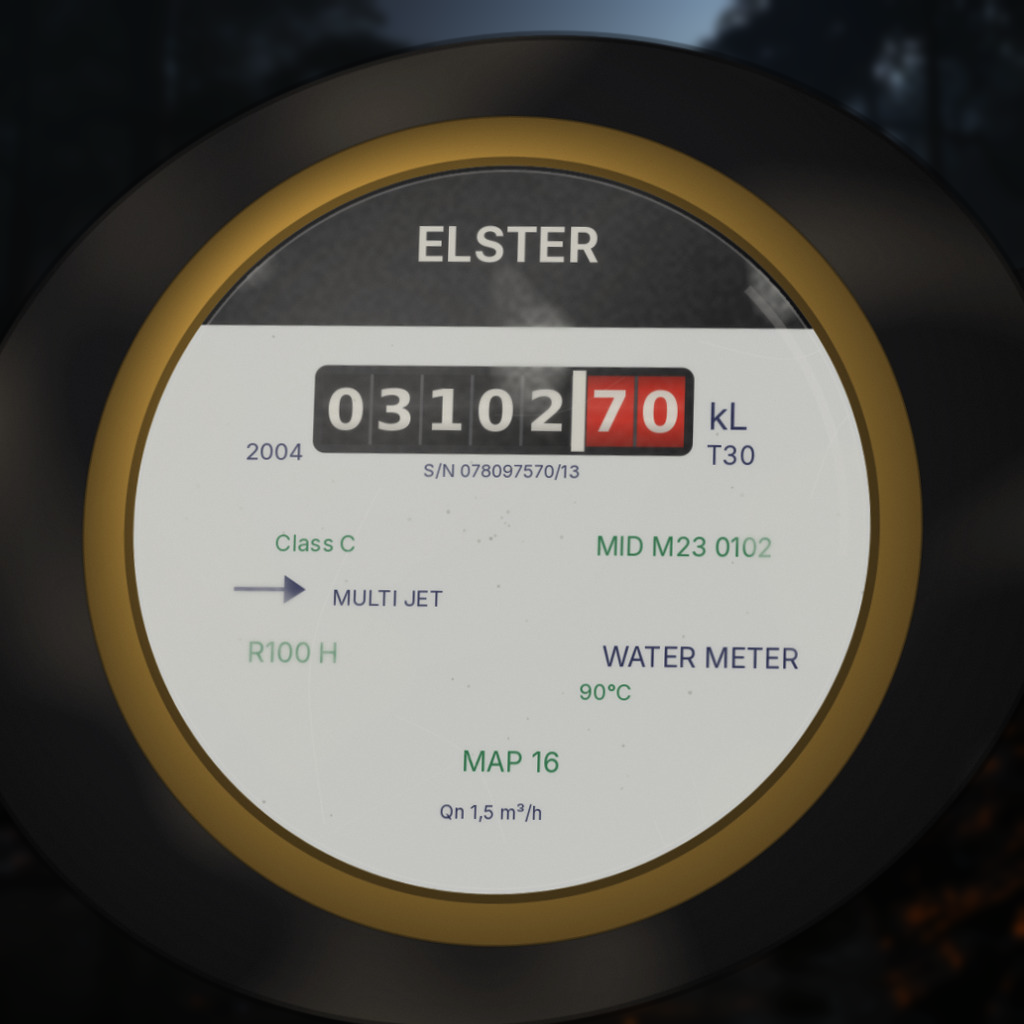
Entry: 3102.70 kL
